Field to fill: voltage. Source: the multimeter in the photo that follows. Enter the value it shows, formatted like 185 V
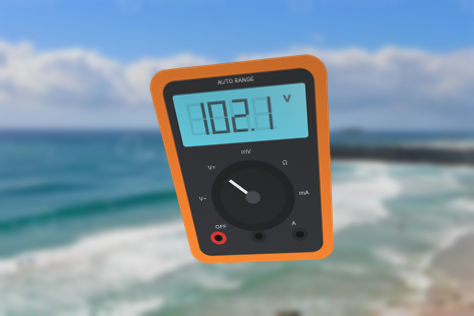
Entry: 102.1 V
